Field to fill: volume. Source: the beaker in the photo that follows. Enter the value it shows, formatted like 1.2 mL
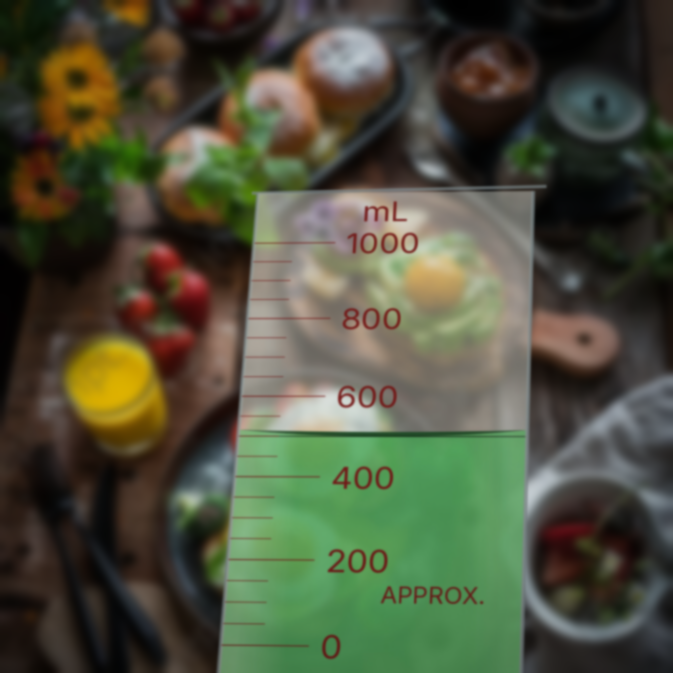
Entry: 500 mL
